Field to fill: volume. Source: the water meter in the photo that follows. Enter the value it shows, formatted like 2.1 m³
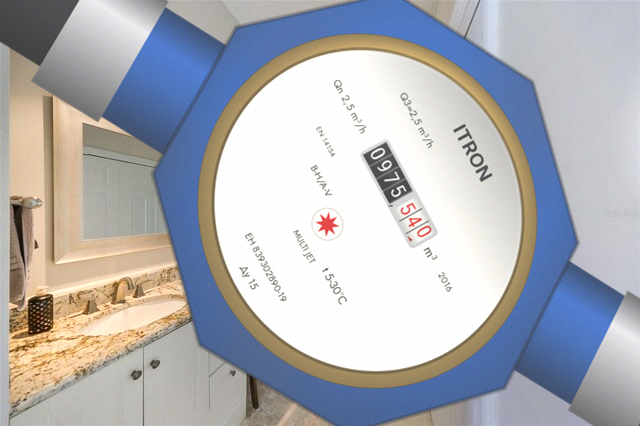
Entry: 975.540 m³
